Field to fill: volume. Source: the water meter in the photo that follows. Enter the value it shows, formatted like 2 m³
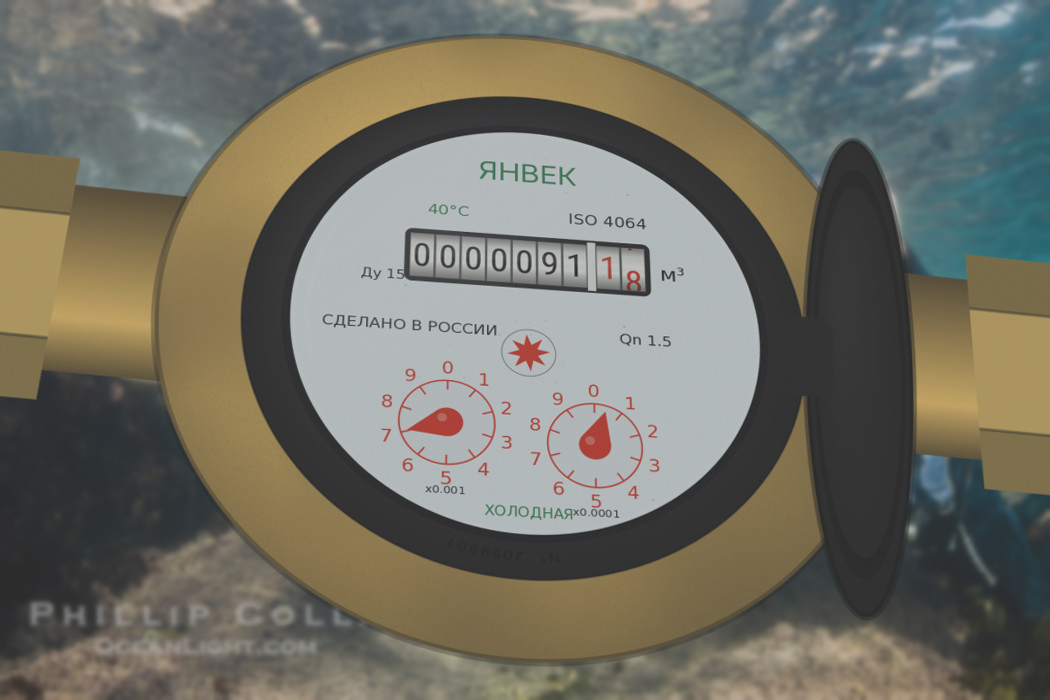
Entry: 91.1770 m³
